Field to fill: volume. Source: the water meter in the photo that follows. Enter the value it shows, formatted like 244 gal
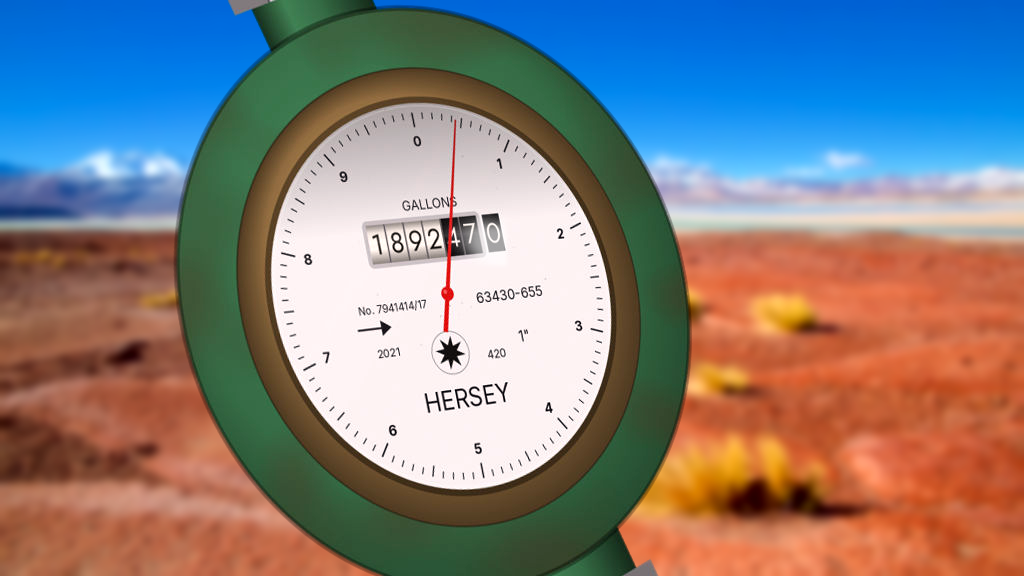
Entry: 1892470.4 gal
